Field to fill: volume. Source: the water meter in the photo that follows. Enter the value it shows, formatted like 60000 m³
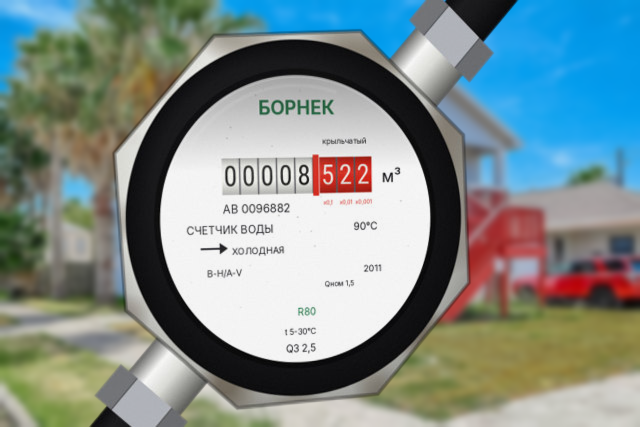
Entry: 8.522 m³
